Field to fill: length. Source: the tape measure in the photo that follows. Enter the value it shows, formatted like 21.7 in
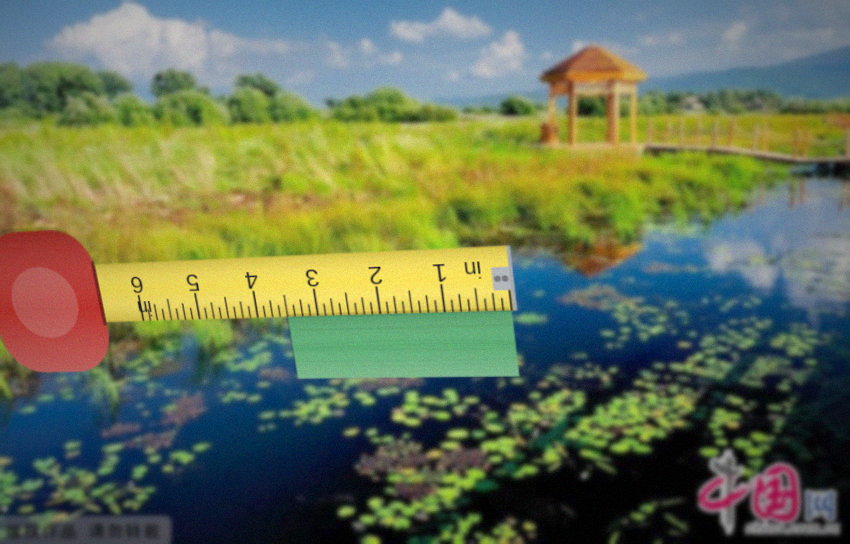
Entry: 3.5 in
